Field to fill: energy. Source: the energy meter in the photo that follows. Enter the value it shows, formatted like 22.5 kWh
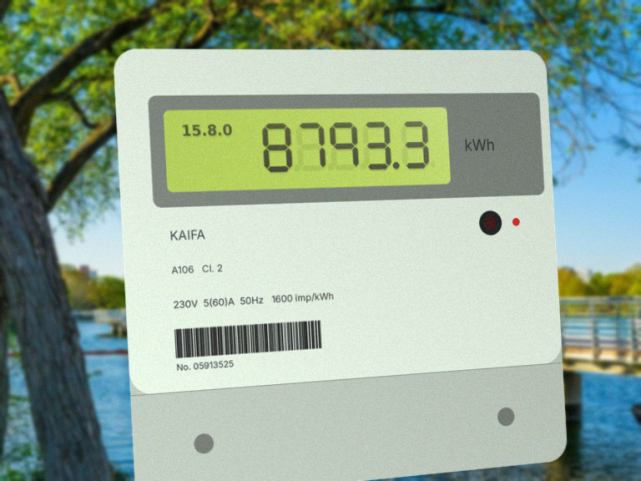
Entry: 8793.3 kWh
